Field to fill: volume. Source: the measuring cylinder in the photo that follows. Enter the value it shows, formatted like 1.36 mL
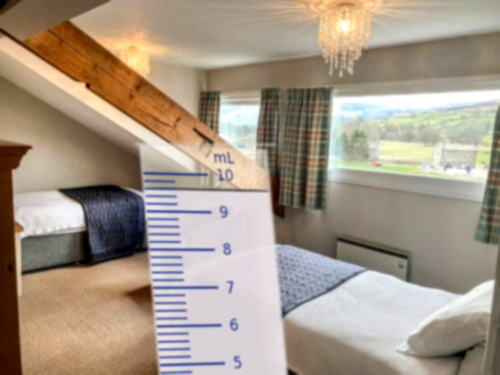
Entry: 9.6 mL
